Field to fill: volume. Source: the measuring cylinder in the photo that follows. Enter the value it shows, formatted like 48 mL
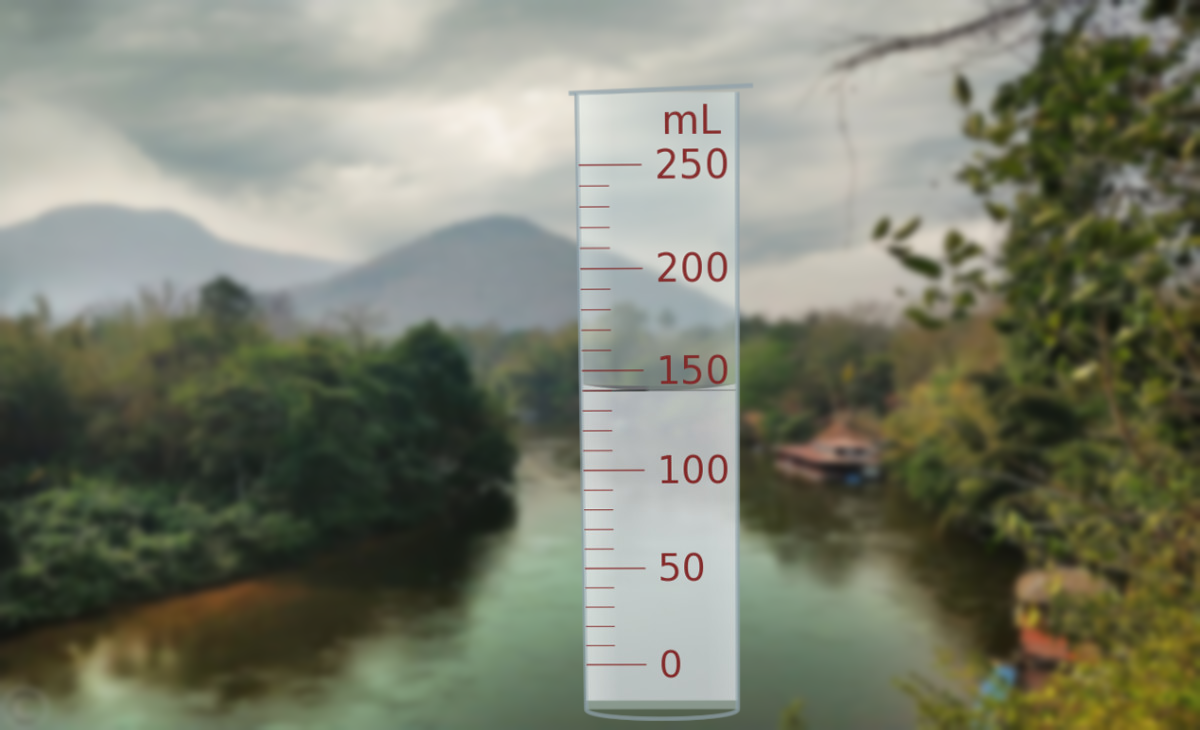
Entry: 140 mL
